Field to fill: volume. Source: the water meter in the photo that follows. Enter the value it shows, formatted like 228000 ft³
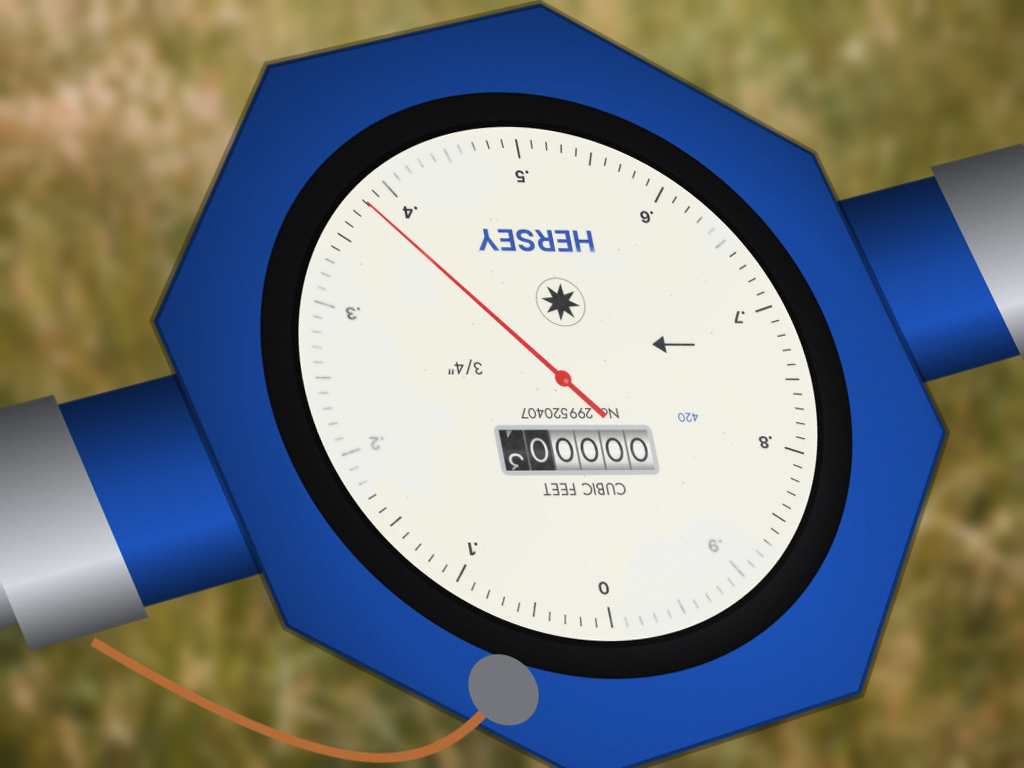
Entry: 3.38 ft³
